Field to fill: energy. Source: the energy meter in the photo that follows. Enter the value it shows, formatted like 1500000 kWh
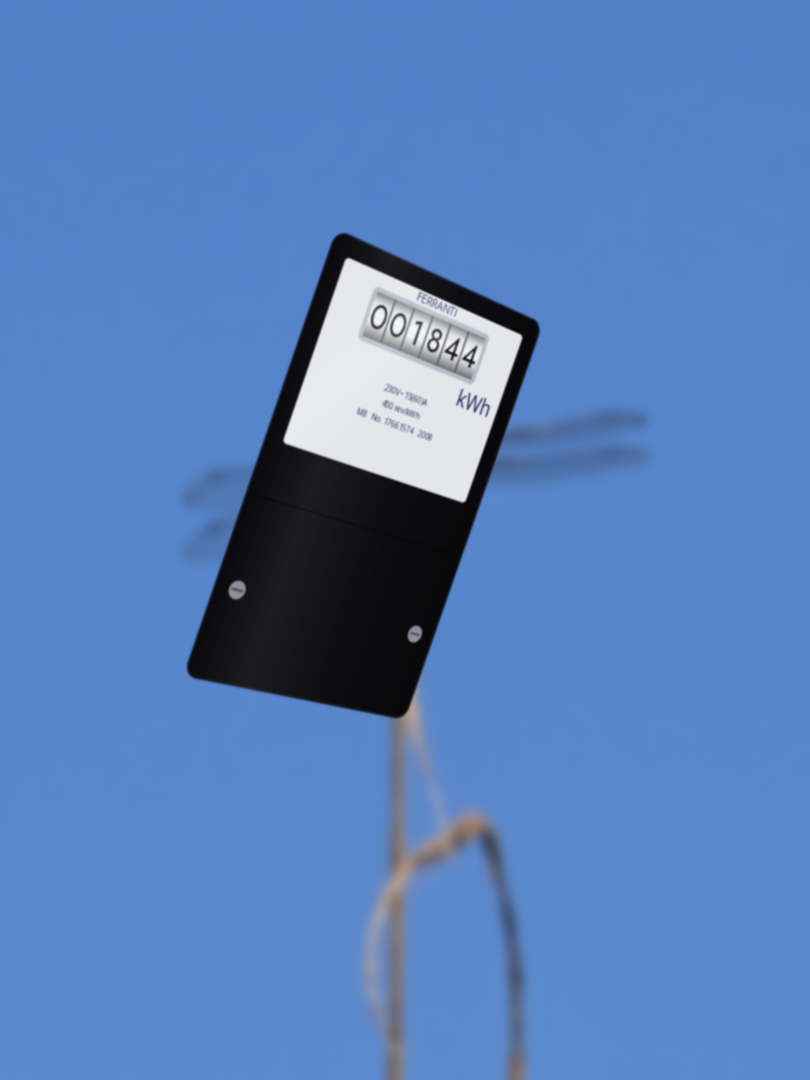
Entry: 1844 kWh
